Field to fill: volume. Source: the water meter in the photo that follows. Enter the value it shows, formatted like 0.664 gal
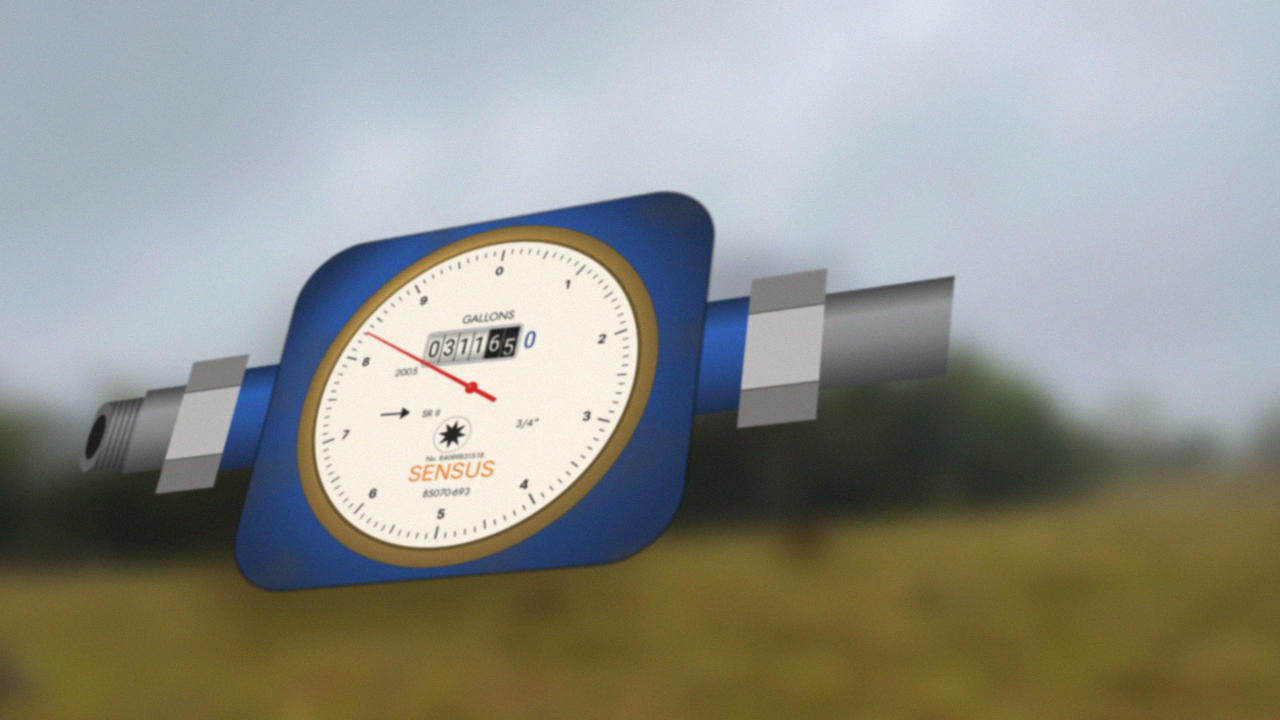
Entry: 311648.3 gal
